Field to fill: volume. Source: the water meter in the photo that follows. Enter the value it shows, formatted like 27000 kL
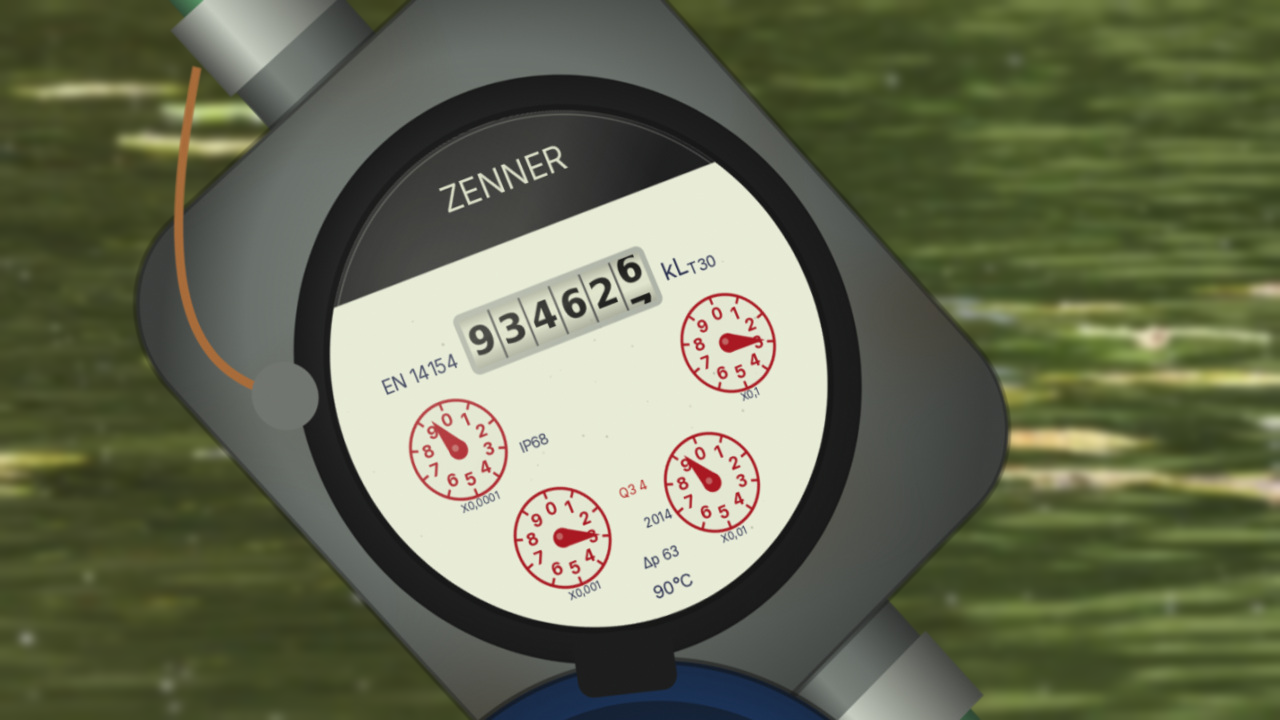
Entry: 934626.2929 kL
